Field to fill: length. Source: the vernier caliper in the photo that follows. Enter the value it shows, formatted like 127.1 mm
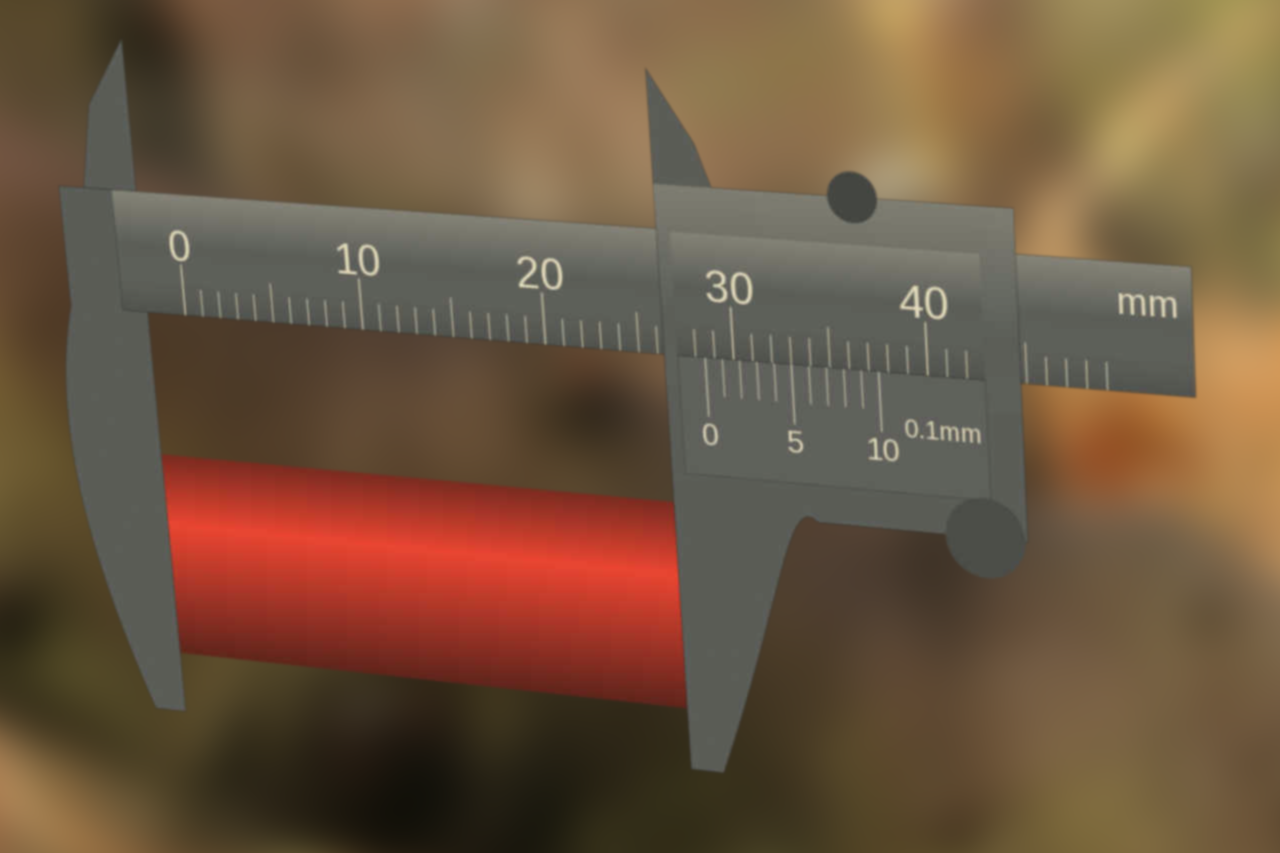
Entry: 28.5 mm
